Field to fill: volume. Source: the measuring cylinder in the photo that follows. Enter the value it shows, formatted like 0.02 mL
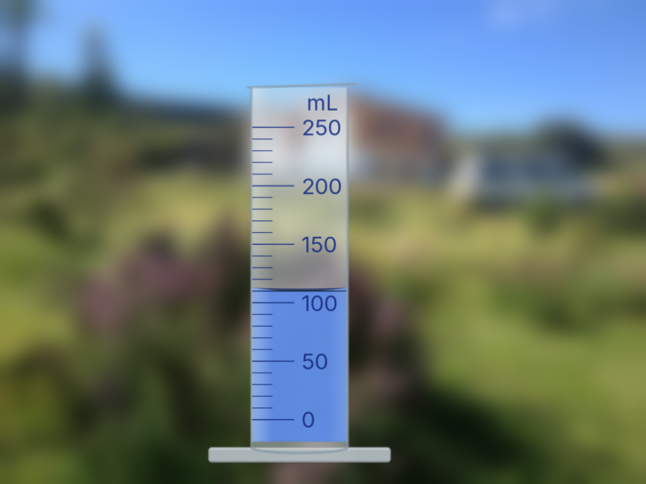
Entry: 110 mL
